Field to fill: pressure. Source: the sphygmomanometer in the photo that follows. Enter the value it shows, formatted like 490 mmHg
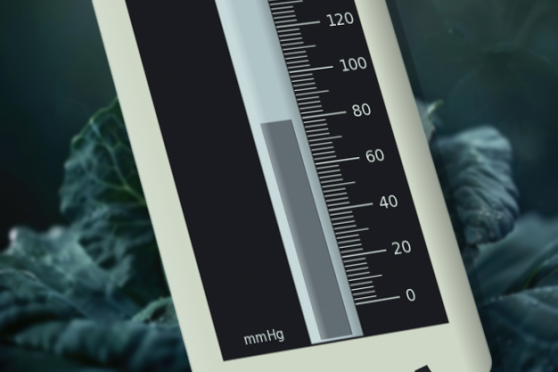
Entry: 80 mmHg
